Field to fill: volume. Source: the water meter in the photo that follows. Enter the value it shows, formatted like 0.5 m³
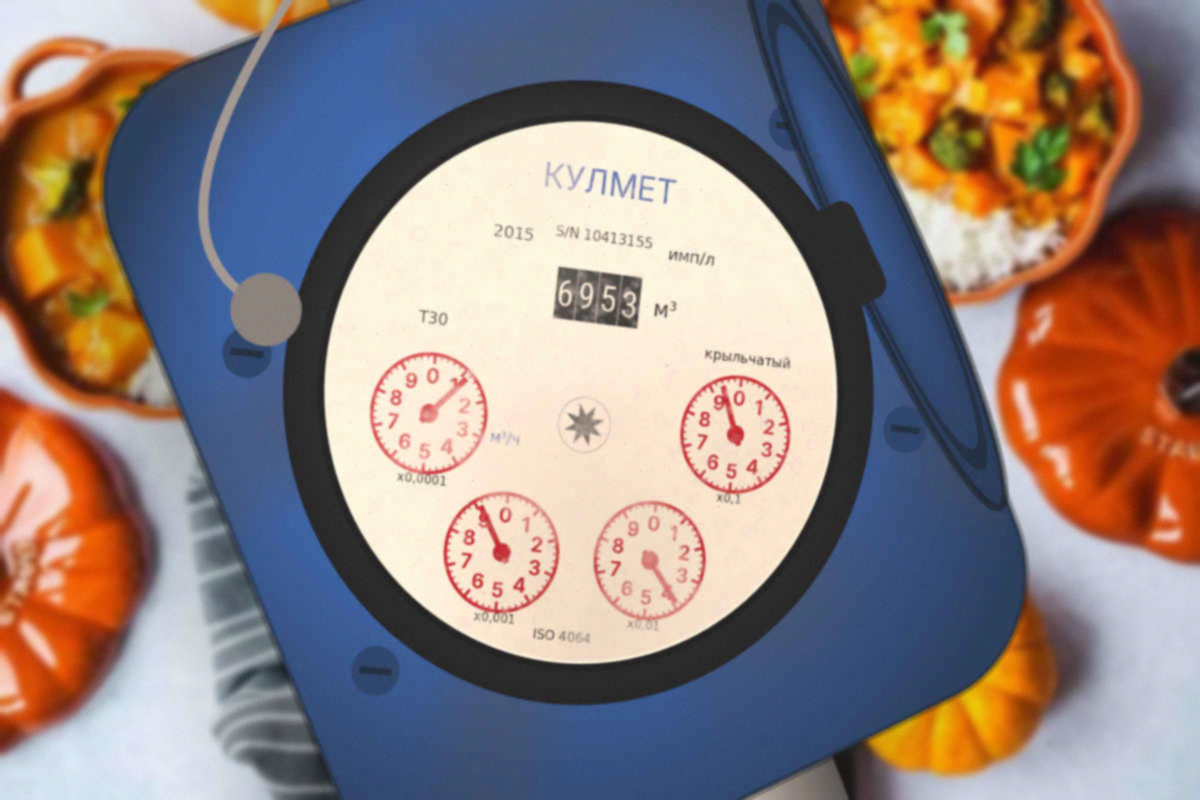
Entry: 6952.9391 m³
